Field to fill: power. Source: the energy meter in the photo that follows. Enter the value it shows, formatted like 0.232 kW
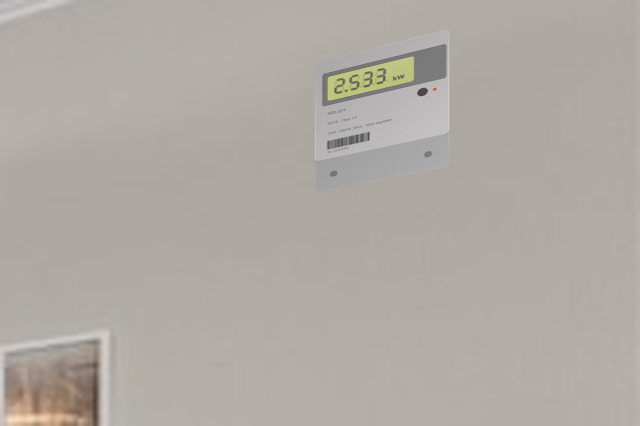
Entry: 2.533 kW
